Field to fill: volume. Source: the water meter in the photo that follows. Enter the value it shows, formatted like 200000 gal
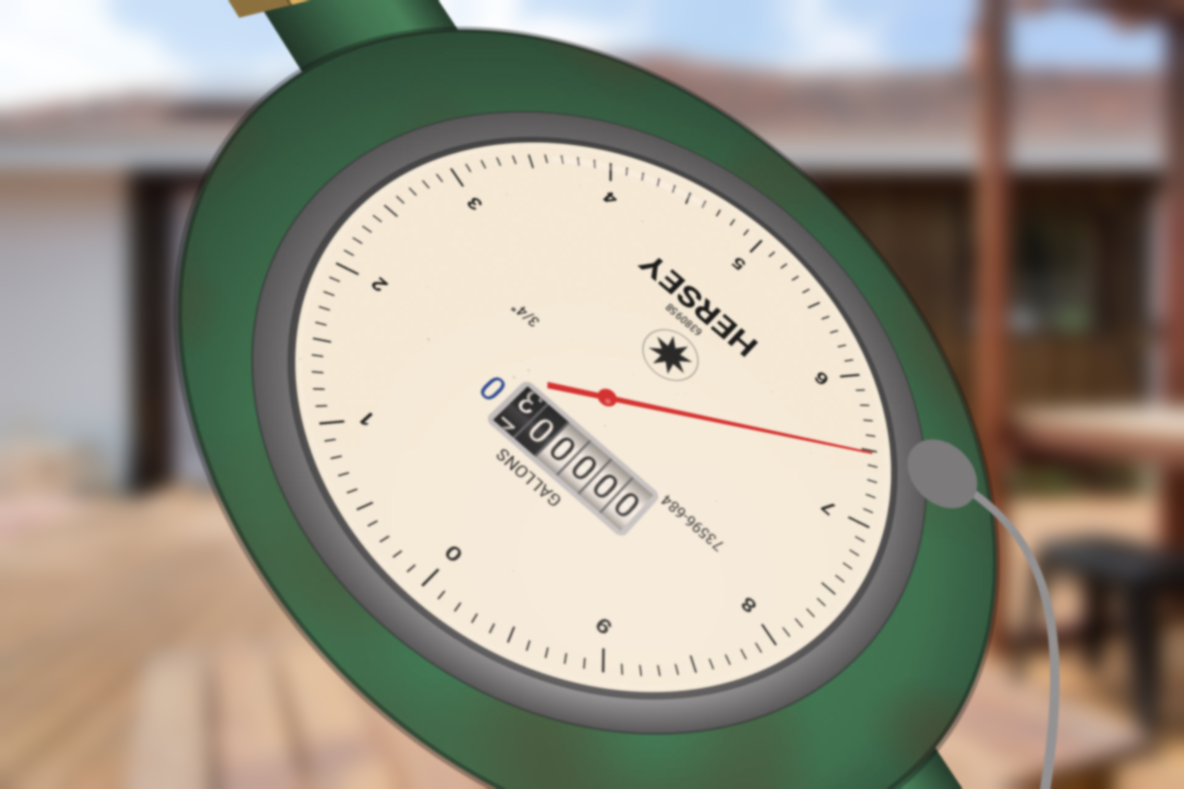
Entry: 26.5 gal
